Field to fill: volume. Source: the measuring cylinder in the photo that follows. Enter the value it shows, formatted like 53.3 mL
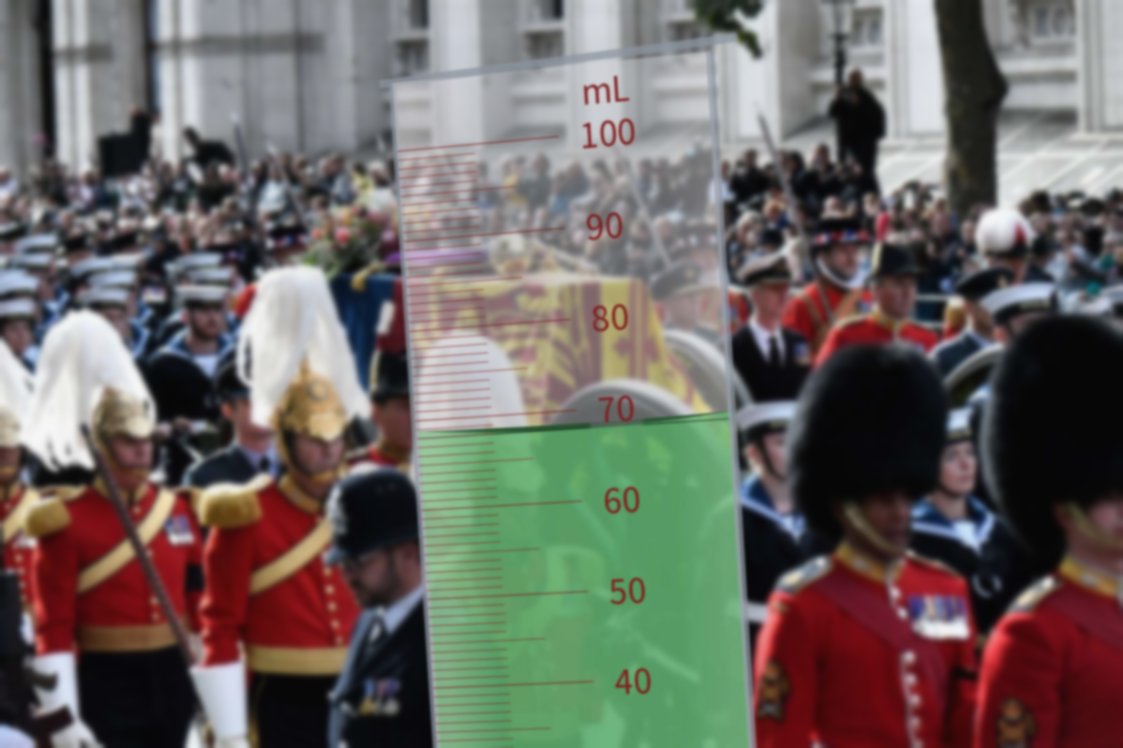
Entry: 68 mL
